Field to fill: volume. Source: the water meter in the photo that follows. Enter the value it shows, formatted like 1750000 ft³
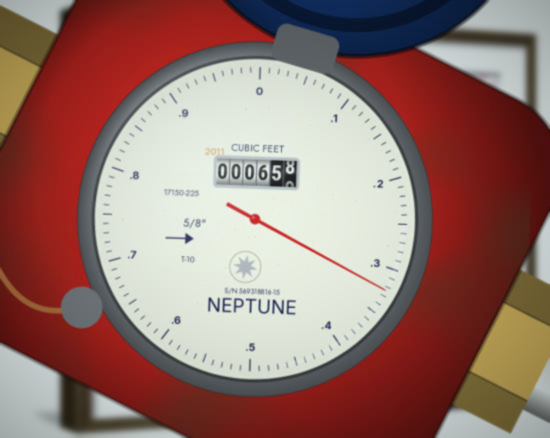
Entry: 658.32 ft³
